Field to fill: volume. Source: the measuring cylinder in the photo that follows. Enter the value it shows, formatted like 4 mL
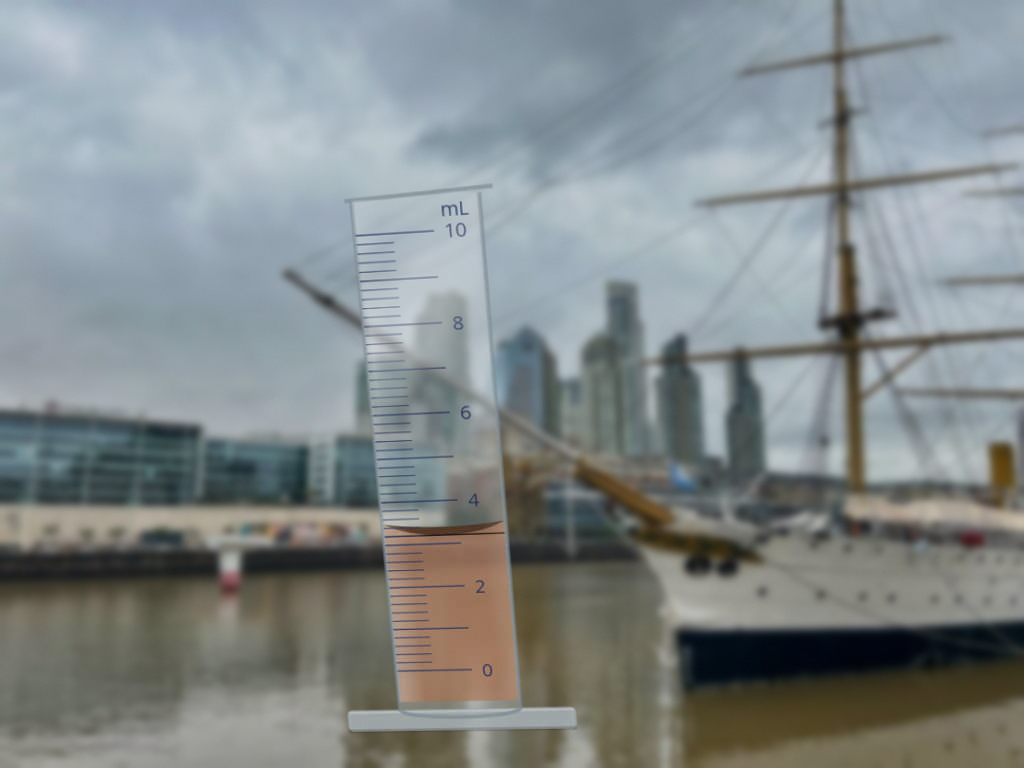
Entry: 3.2 mL
